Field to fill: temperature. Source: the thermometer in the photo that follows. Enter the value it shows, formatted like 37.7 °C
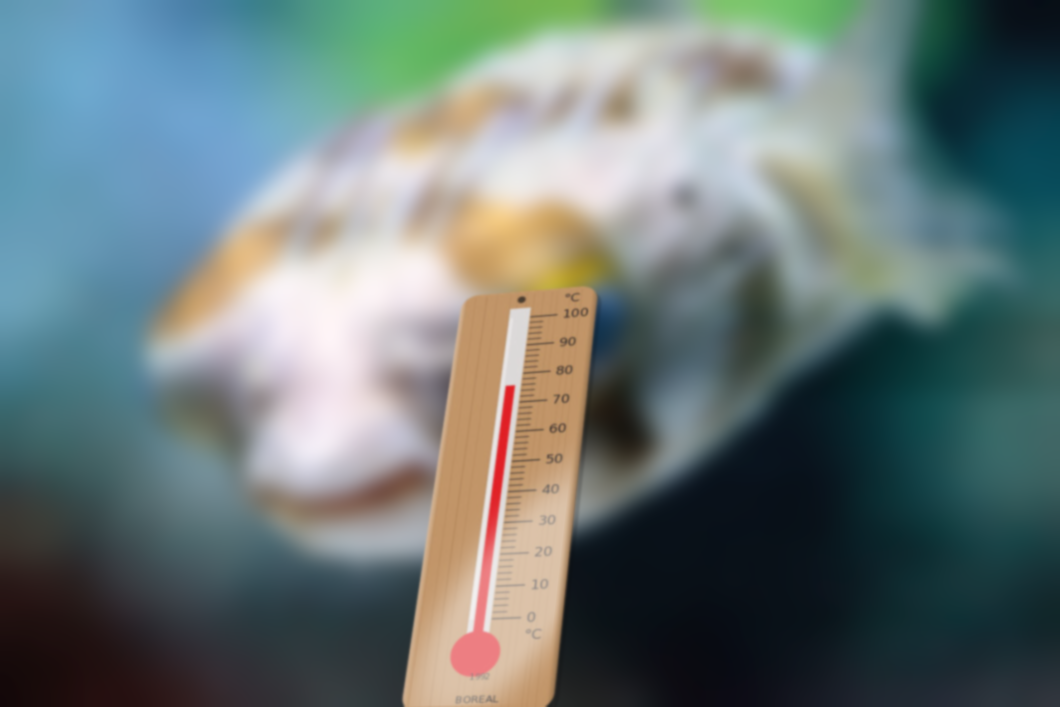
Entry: 76 °C
